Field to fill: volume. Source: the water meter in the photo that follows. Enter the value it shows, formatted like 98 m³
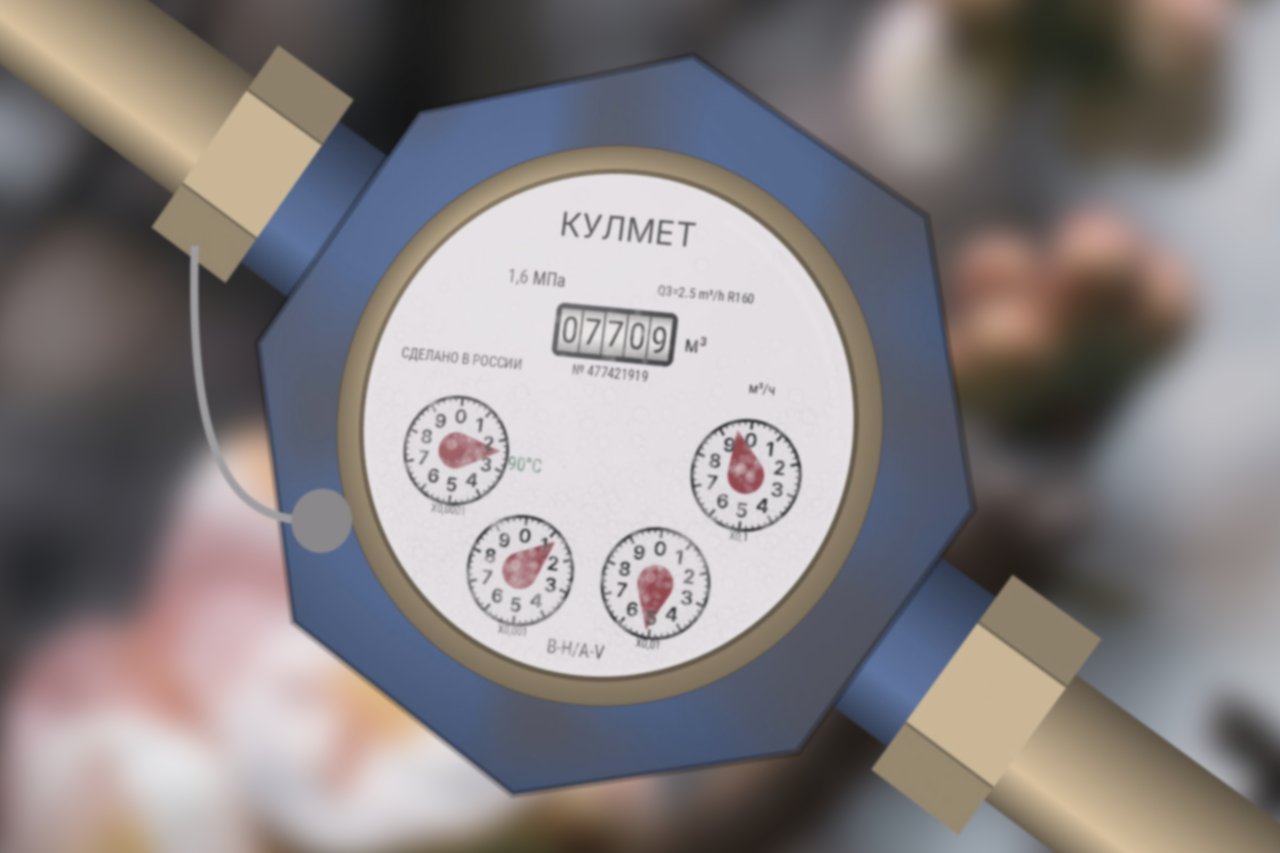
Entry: 7708.9512 m³
